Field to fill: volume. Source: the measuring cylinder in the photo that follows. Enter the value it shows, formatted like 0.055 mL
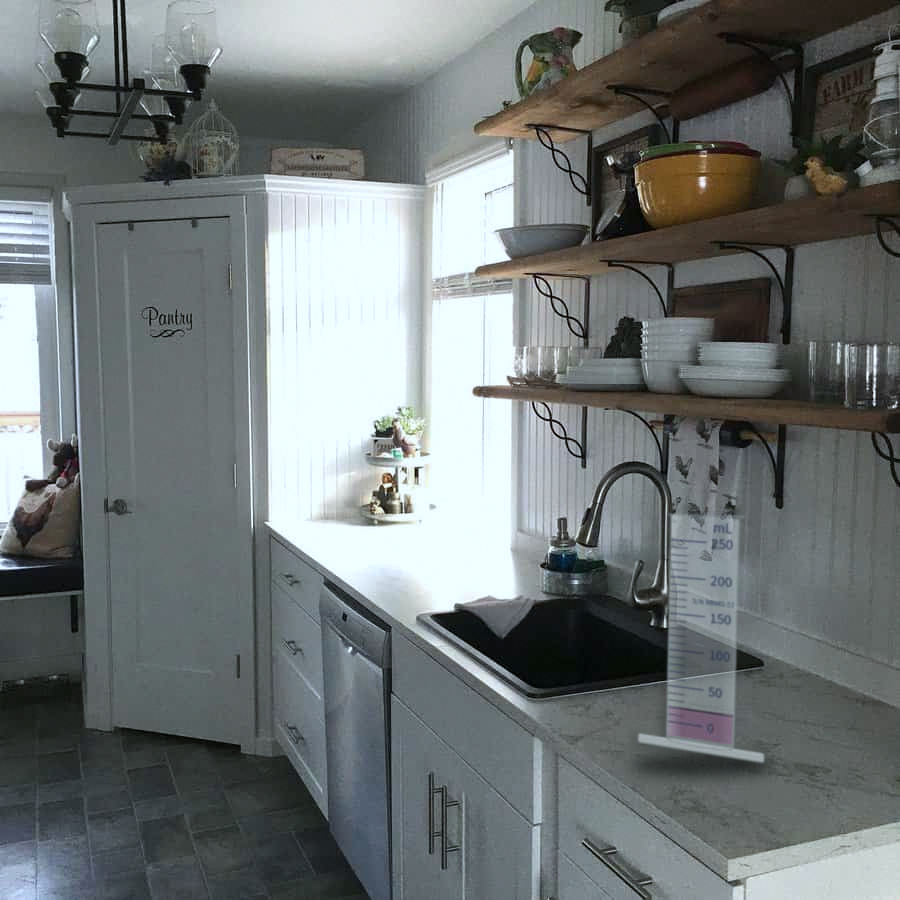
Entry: 20 mL
